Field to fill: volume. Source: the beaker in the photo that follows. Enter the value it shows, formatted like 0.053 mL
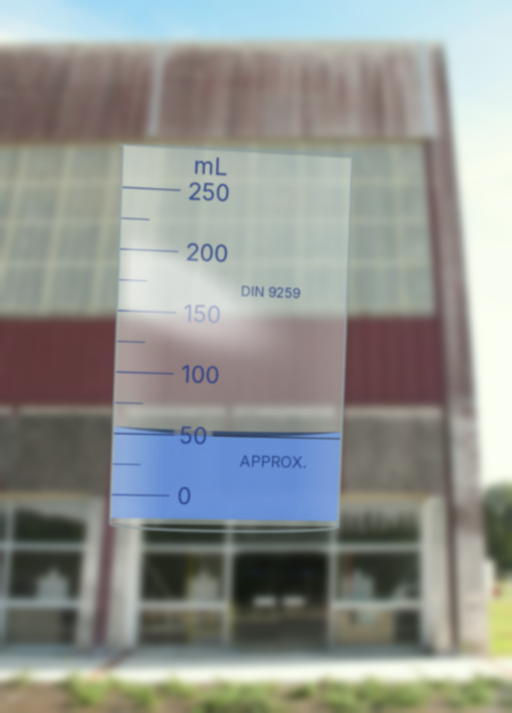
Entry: 50 mL
